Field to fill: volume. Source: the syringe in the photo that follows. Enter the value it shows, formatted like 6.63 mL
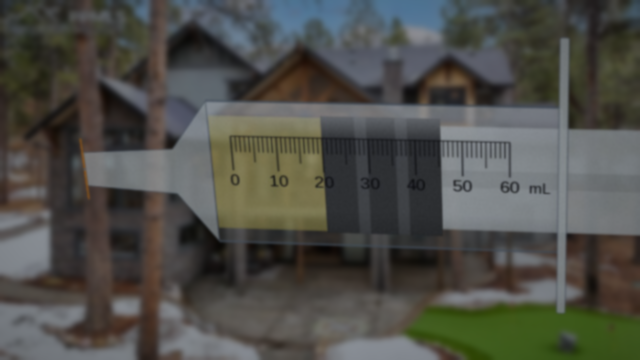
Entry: 20 mL
